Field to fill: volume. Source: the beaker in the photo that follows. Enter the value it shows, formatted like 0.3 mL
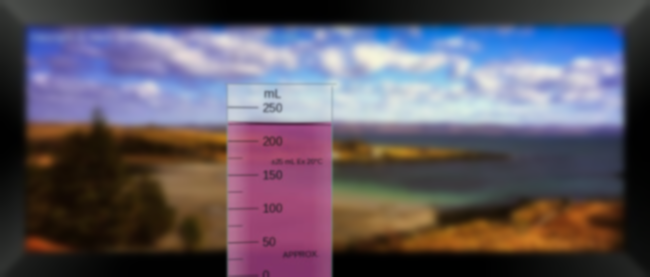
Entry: 225 mL
